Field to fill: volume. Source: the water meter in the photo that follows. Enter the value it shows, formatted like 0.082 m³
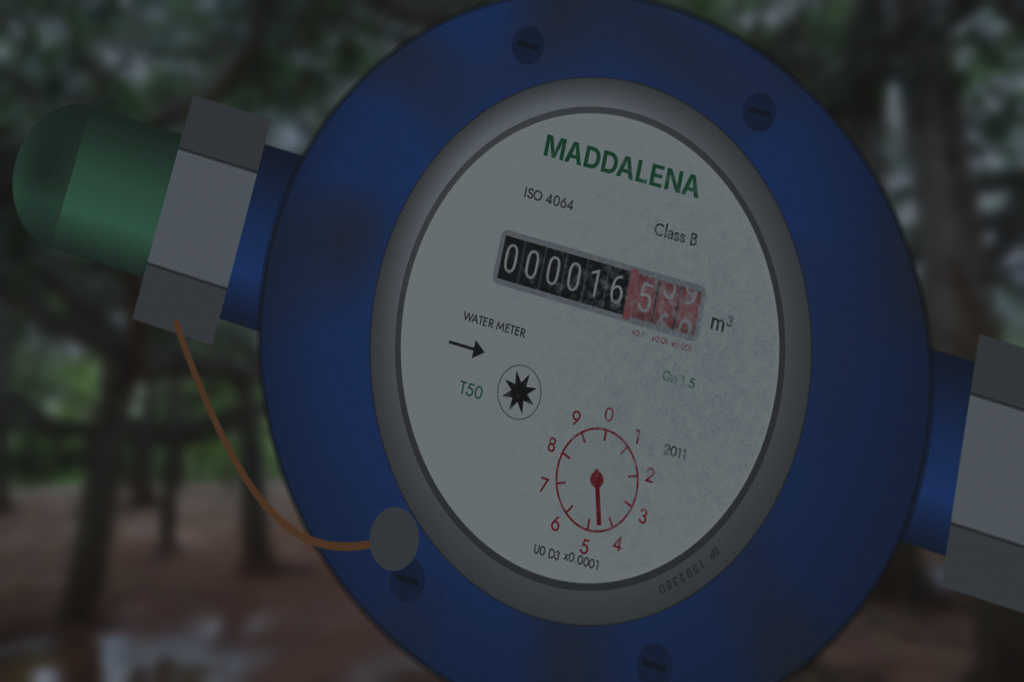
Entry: 16.5594 m³
